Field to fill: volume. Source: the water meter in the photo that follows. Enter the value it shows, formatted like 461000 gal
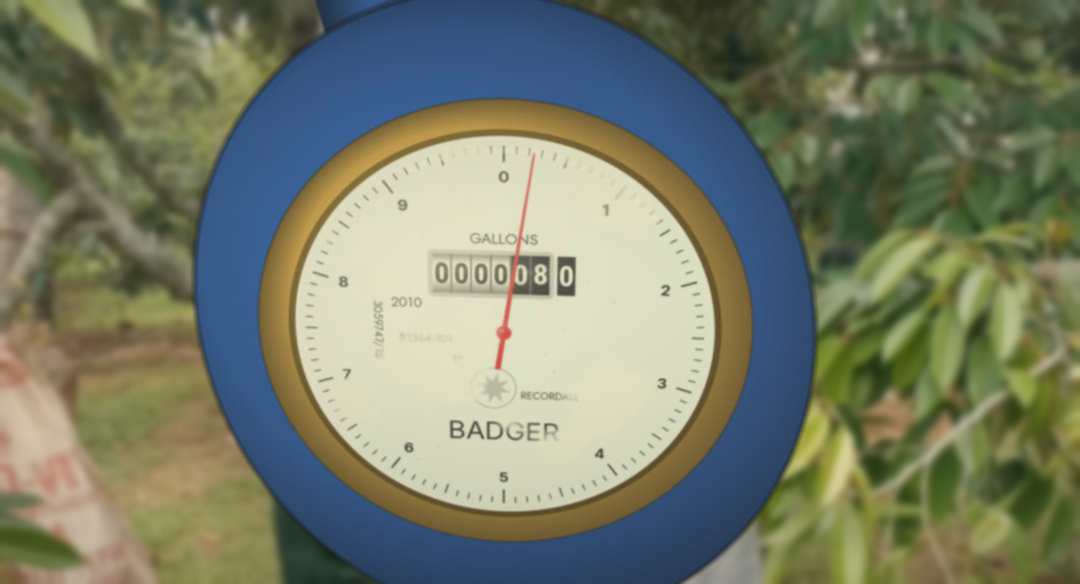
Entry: 80.2 gal
